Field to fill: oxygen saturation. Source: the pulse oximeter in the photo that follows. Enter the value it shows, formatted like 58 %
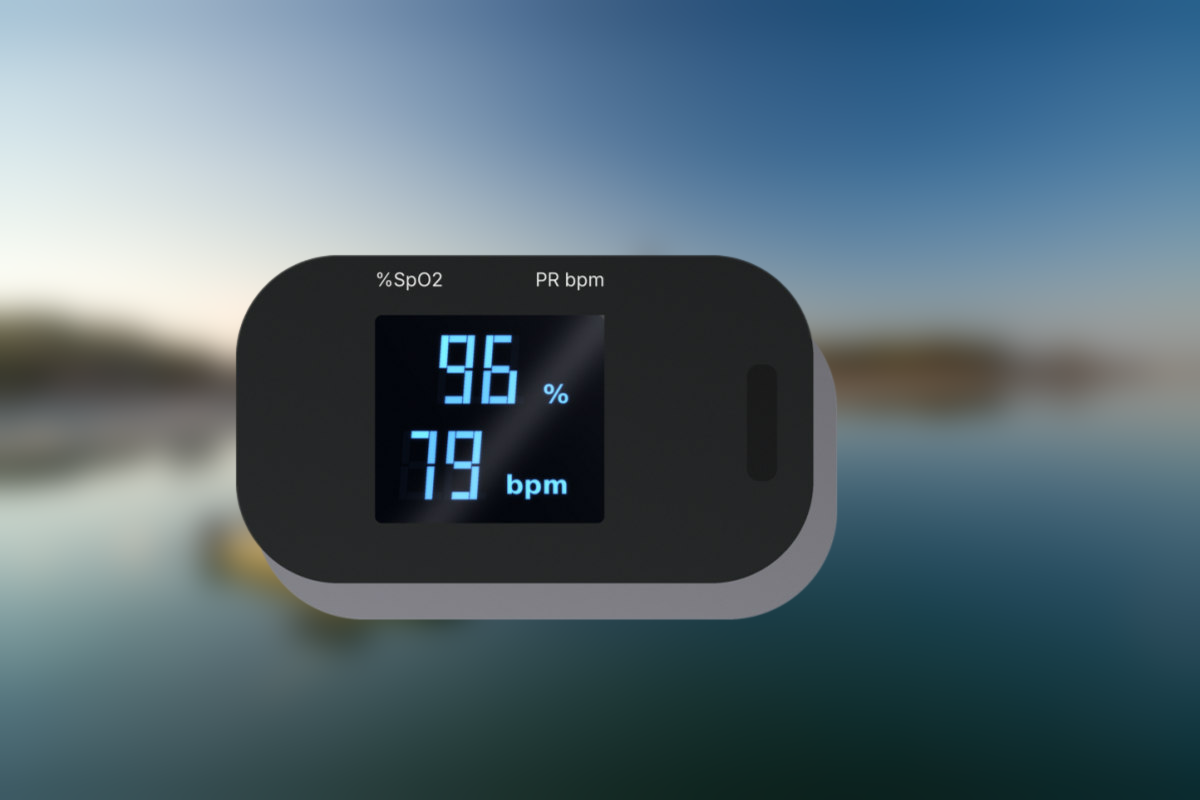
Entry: 96 %
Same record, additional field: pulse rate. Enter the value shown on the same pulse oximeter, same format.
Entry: 79 bpm
